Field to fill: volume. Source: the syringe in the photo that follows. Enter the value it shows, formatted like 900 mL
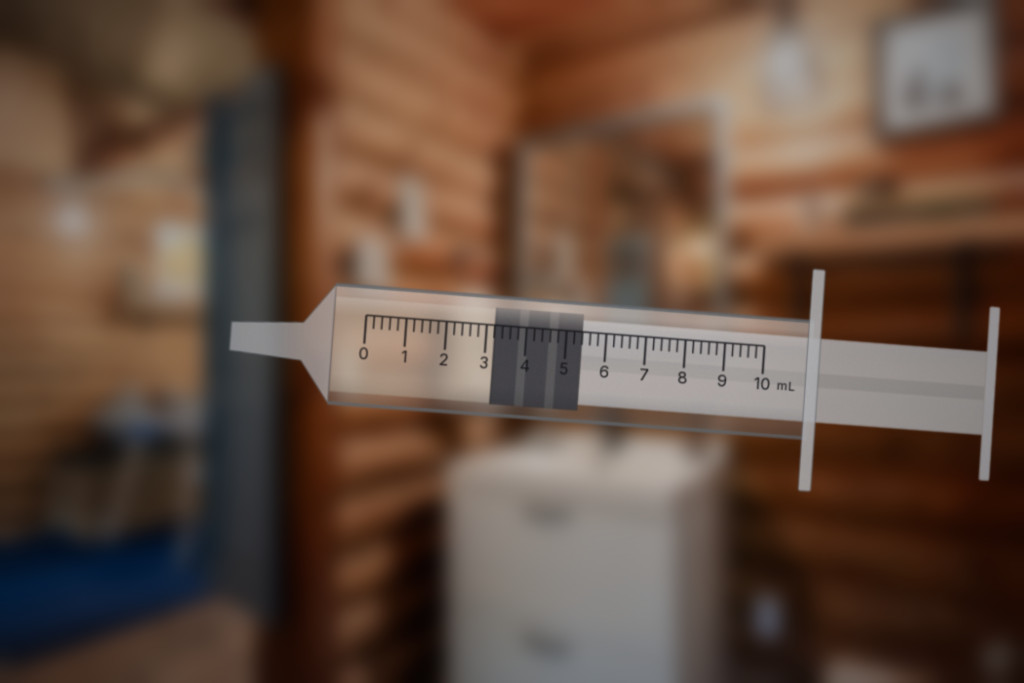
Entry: 3.2 mL
